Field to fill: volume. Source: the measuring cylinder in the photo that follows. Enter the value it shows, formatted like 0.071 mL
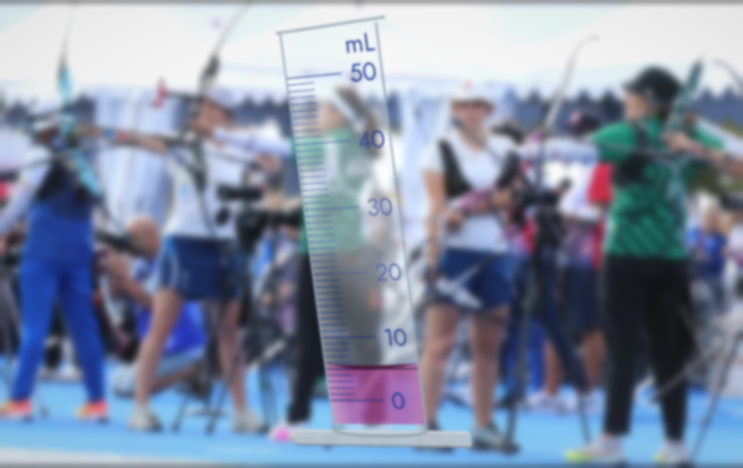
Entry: 5 mL
